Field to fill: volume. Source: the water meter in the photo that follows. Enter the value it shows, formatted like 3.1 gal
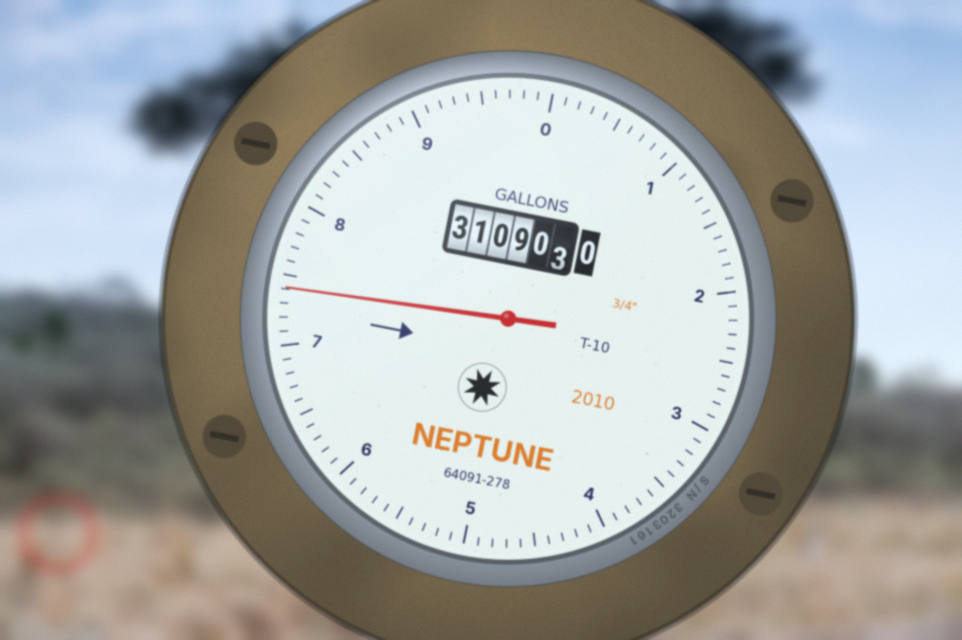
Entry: 3109027.4 gal
